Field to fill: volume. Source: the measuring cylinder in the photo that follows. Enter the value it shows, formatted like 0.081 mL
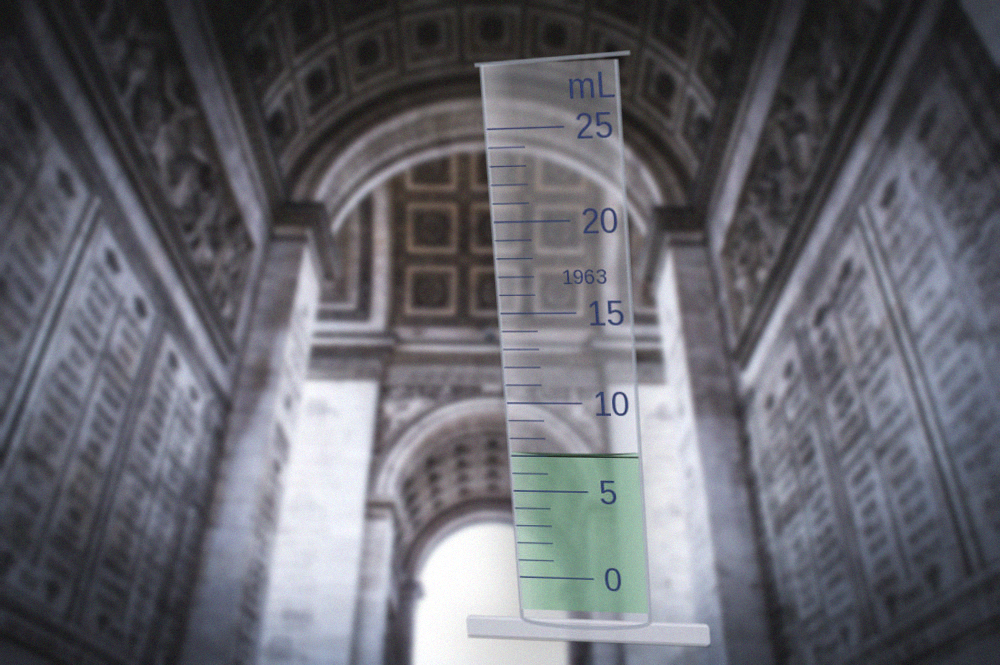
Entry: 7 mL
